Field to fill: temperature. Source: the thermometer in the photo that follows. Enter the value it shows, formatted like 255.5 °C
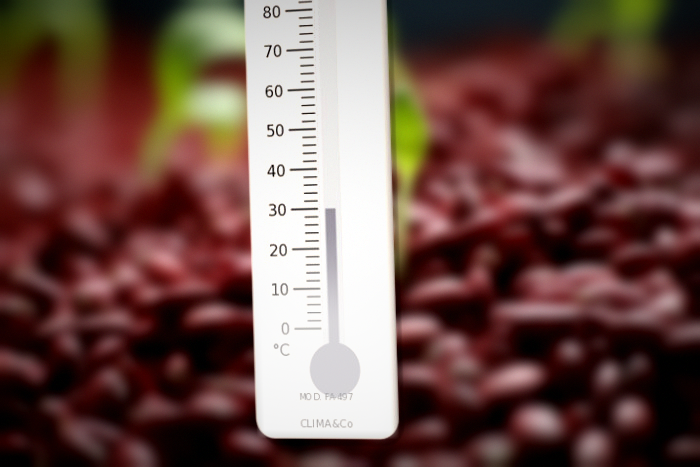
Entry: 30 °C
